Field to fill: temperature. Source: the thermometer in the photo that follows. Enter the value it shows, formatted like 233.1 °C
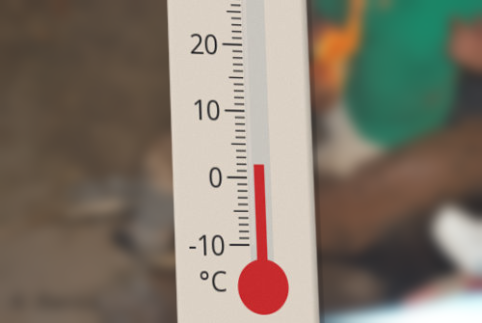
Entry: 2 °C
